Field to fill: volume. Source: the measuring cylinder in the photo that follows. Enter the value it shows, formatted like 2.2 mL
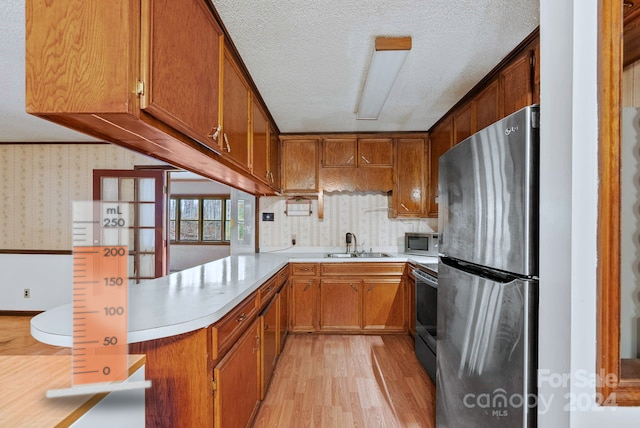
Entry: 210 mL
